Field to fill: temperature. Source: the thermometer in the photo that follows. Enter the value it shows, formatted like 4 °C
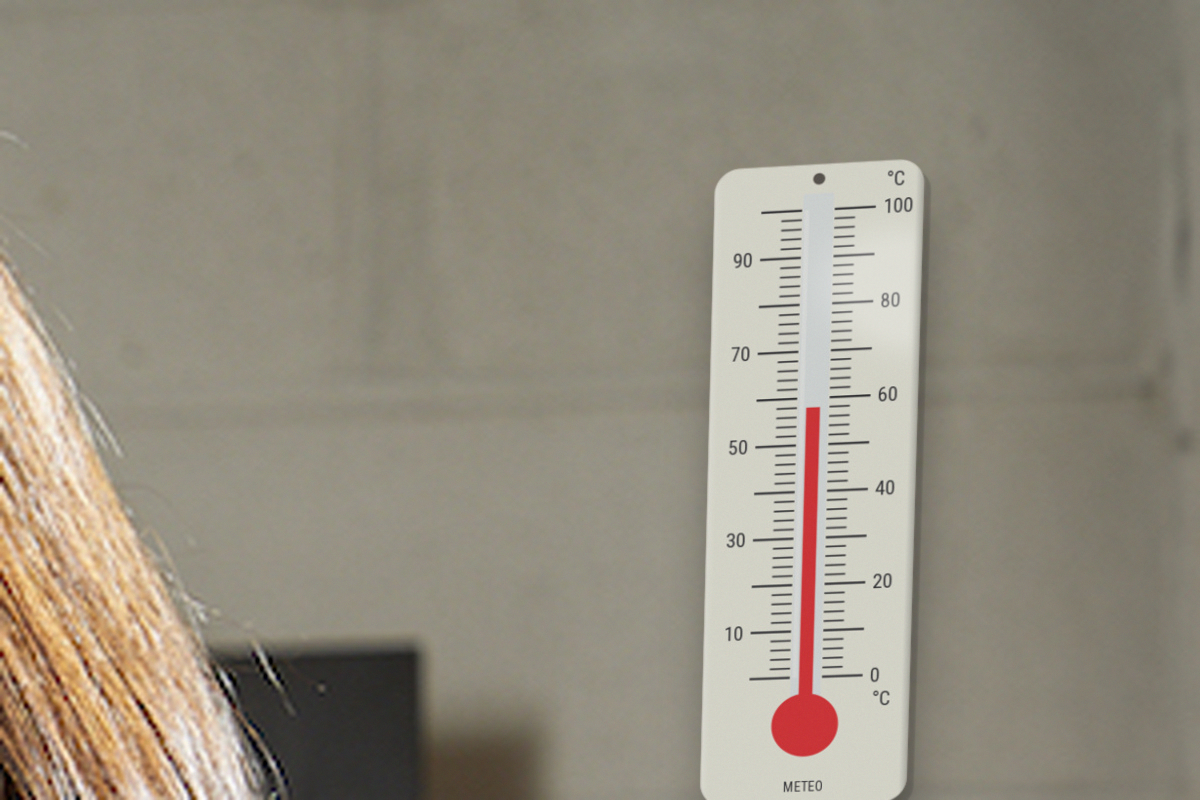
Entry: 58 °C
